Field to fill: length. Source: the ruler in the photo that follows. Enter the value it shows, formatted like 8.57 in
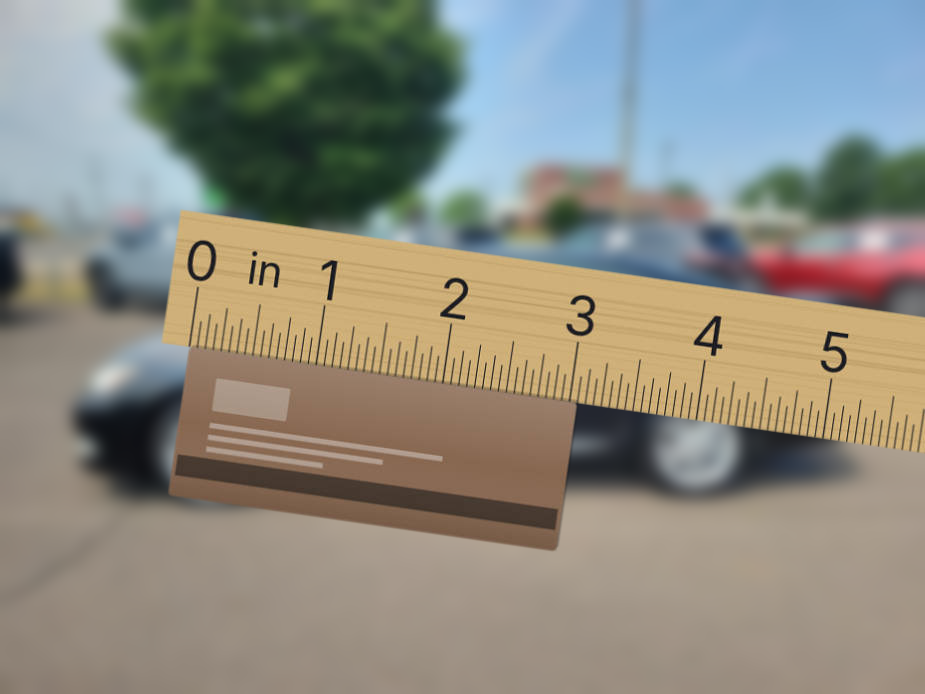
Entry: 3.0625 in
